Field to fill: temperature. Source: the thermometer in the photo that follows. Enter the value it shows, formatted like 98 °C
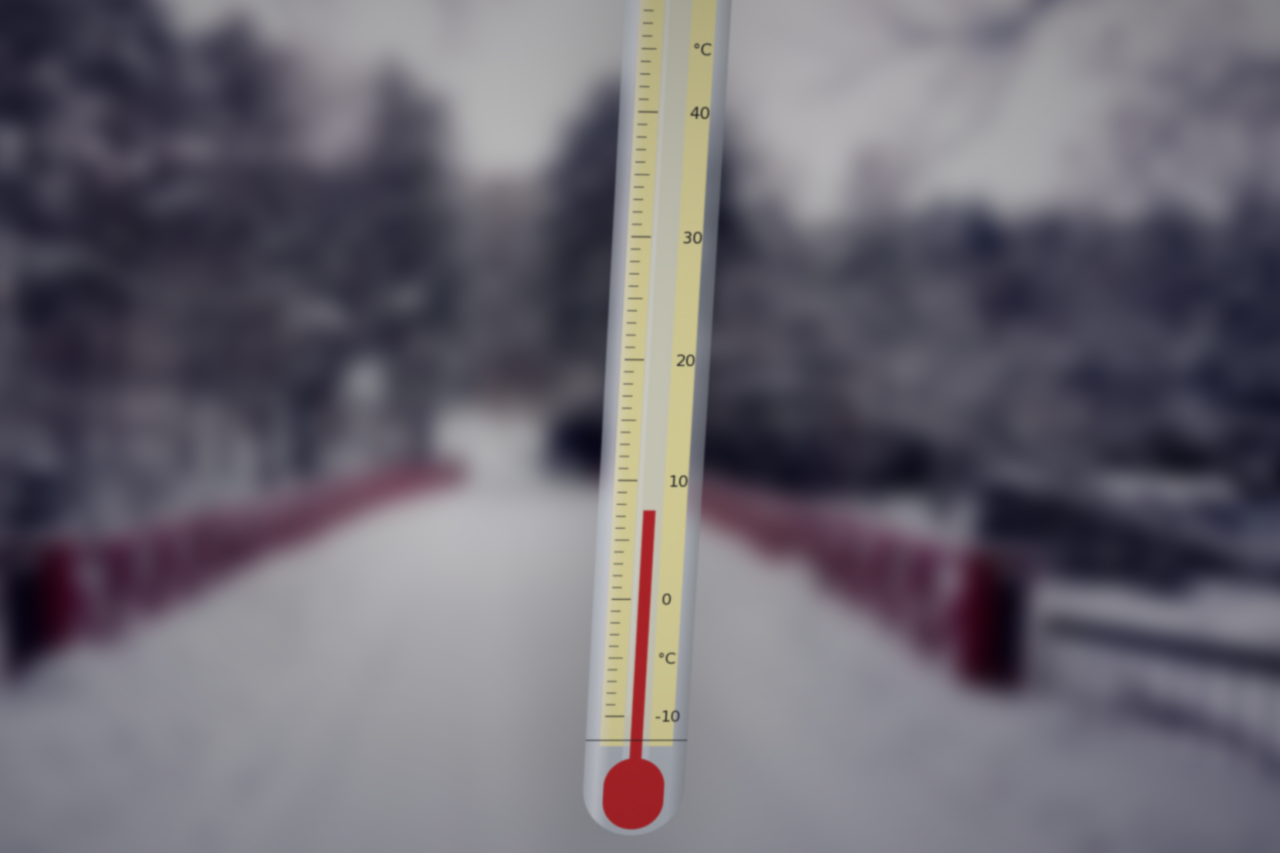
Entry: 7.5 °C
